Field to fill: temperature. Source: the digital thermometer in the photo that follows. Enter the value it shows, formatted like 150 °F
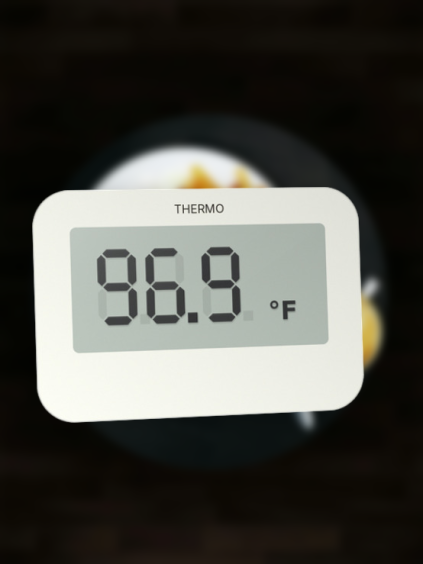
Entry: 96.9 °F
